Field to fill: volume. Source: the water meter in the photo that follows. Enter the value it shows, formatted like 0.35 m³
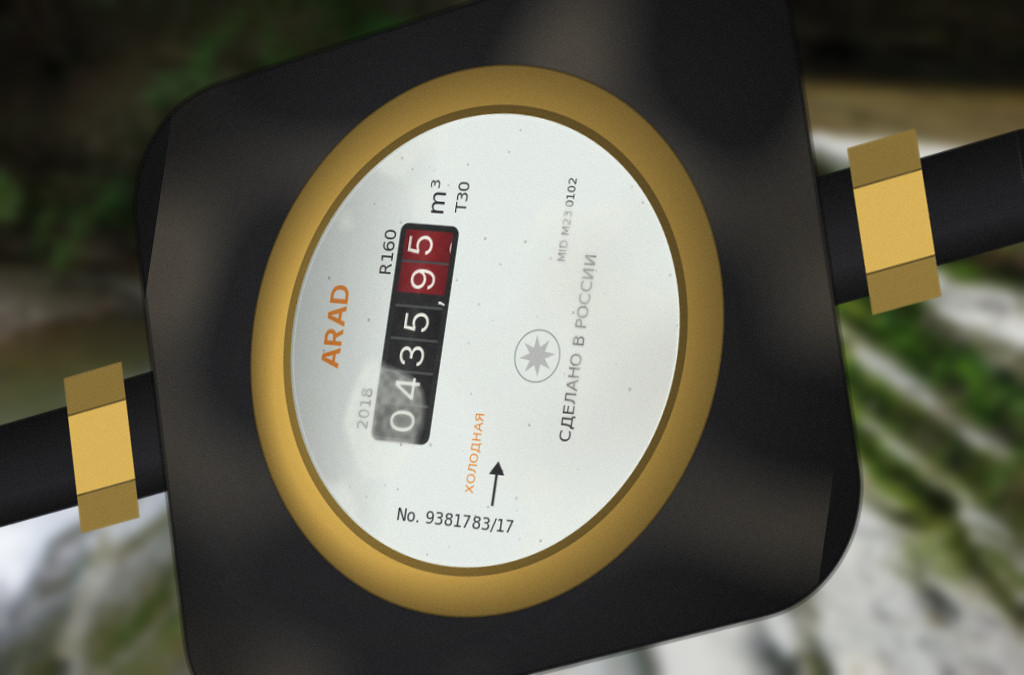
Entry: 435.95 m³
